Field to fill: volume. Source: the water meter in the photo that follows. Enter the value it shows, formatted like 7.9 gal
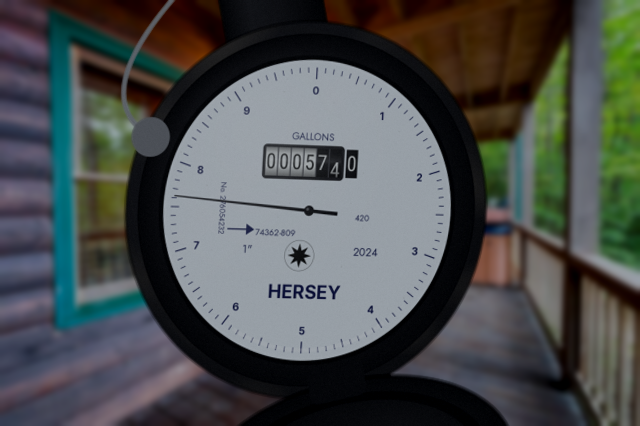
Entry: 5737.6 gal
